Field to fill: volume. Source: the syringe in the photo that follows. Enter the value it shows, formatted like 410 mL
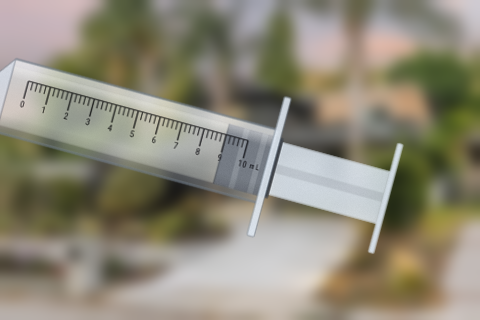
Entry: 9 mL
